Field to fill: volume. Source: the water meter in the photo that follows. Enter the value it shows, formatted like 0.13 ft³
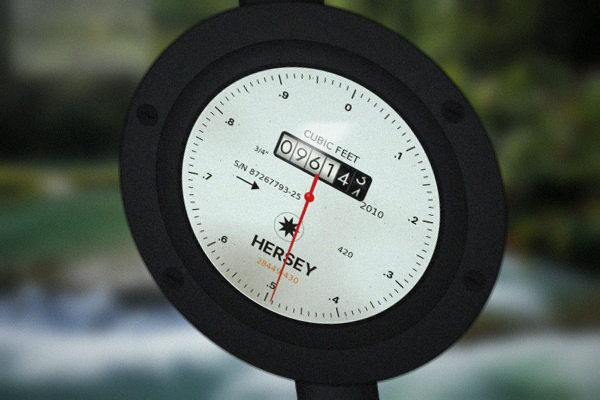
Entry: 96143.49 ft³
